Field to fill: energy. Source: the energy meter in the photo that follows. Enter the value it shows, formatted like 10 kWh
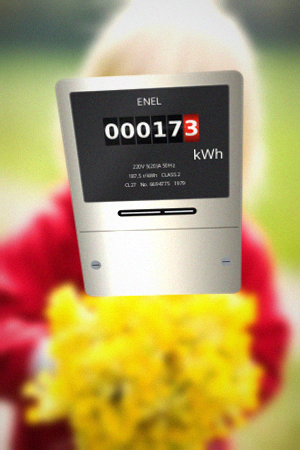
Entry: 17.3 kWh
